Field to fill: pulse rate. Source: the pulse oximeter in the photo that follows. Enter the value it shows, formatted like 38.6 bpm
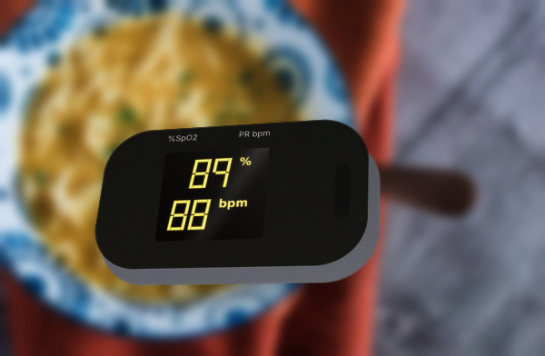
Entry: 88 bpm
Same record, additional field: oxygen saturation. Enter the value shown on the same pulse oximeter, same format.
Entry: 89 %
